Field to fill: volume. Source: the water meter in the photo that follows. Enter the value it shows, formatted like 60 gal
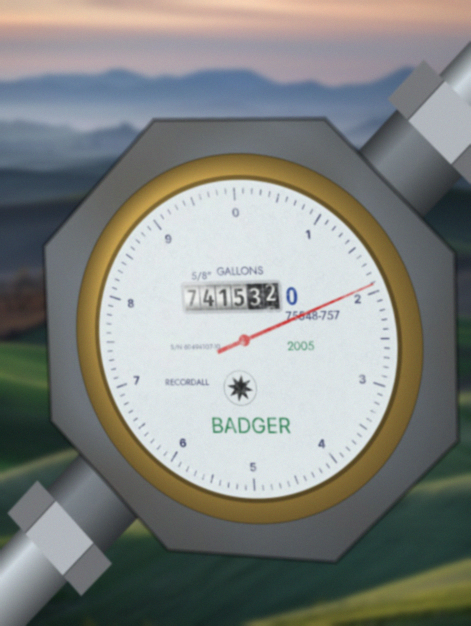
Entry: 7415321.9 gal
